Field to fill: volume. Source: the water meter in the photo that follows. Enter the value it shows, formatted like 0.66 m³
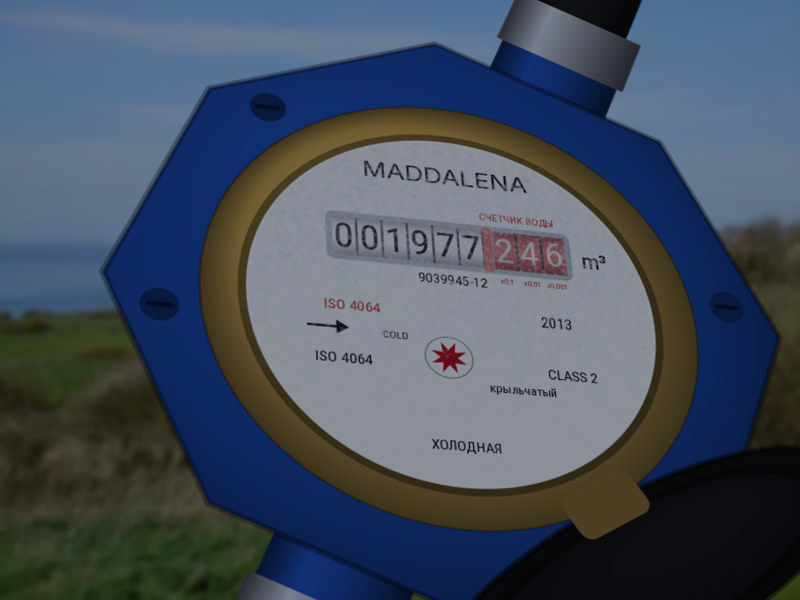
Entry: 1977.246 m³
